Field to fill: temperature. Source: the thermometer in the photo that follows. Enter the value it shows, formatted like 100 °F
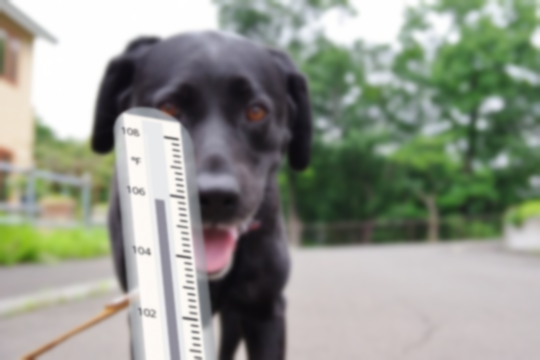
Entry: 105.8 °F
